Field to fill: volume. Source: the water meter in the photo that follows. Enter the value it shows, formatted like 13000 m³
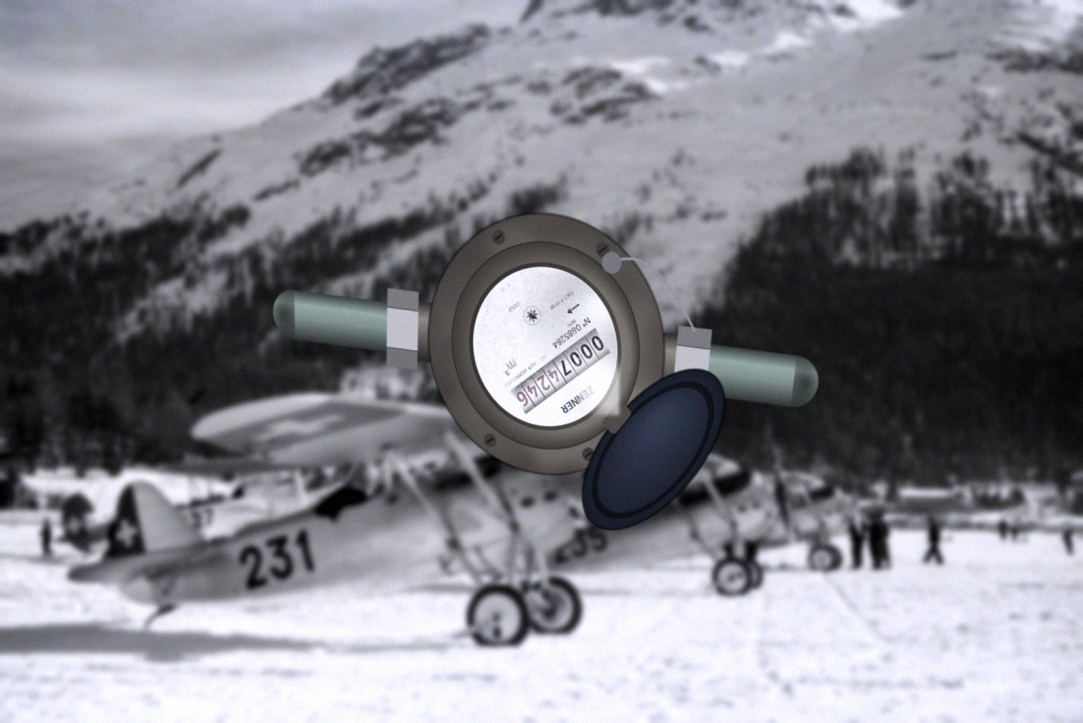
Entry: 7.4246 m³
